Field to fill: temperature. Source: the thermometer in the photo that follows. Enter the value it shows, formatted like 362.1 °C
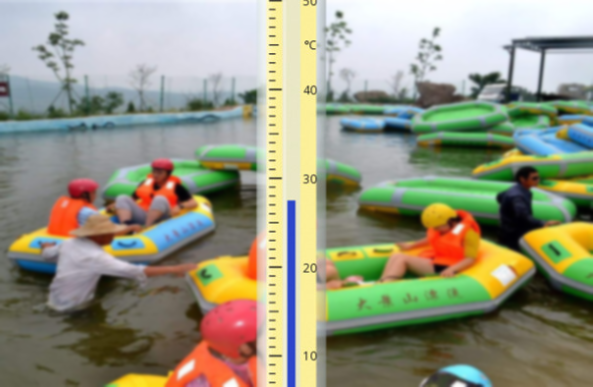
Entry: 27.5 °C
